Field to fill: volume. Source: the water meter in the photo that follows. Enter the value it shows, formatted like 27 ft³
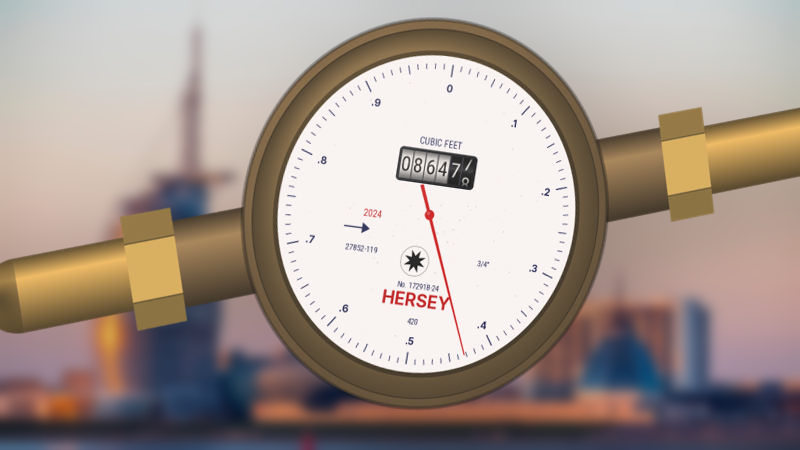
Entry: 86477.43 ft³
